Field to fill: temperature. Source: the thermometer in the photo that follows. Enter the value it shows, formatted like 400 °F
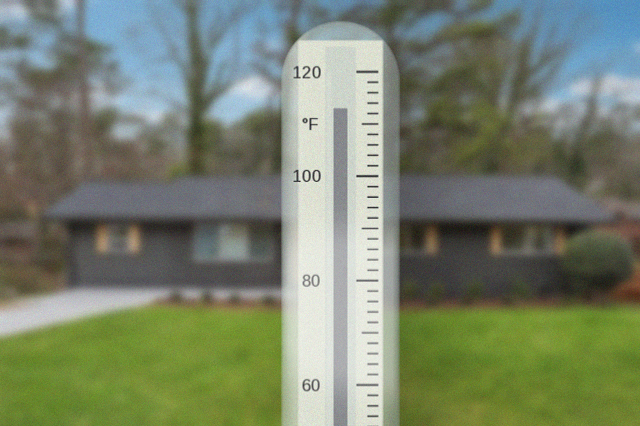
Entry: 113 °F
